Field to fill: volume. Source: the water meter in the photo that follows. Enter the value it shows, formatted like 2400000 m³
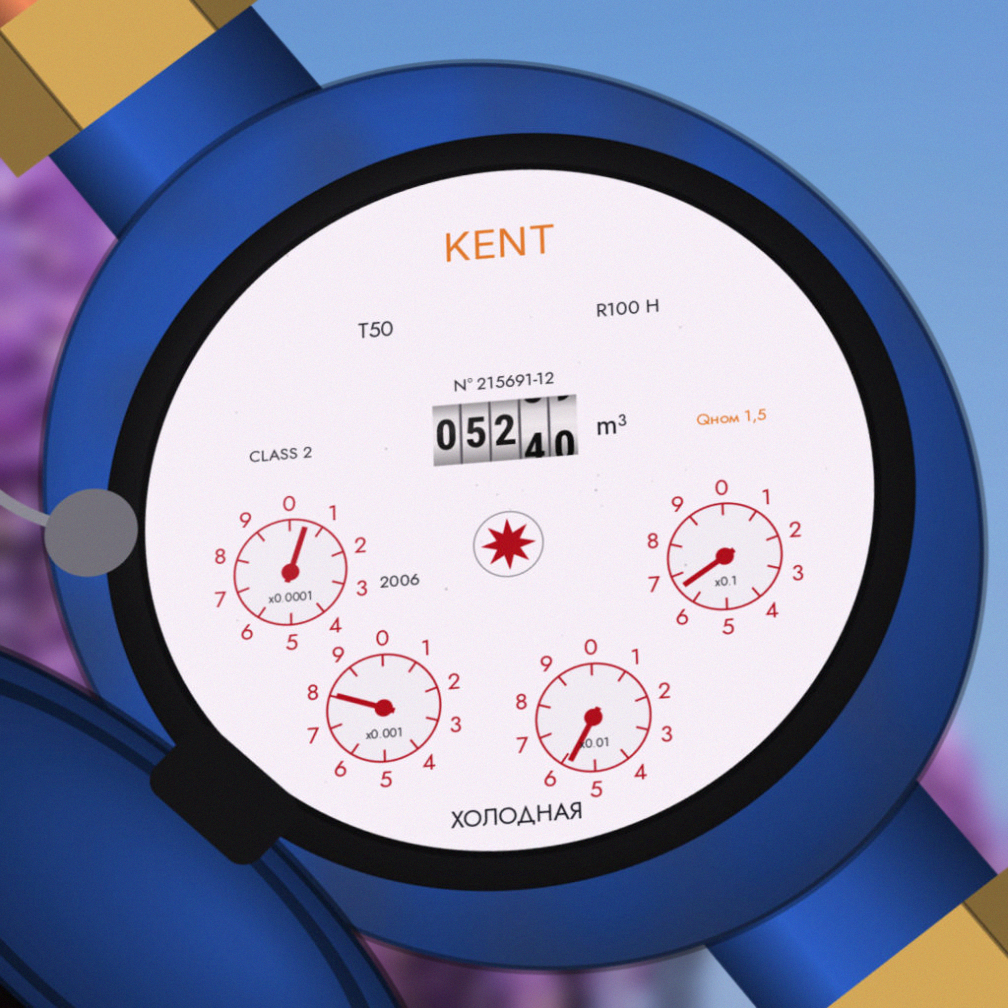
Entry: 5239.6580 m³
